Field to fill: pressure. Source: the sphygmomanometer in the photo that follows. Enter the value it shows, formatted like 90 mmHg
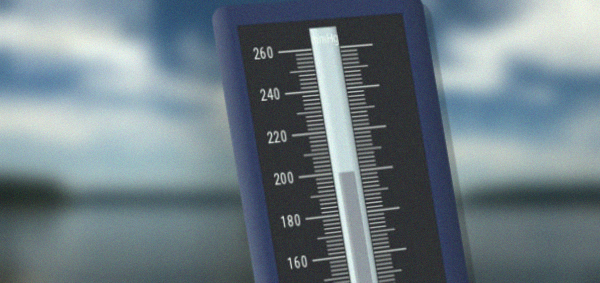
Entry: 200 mmHg
